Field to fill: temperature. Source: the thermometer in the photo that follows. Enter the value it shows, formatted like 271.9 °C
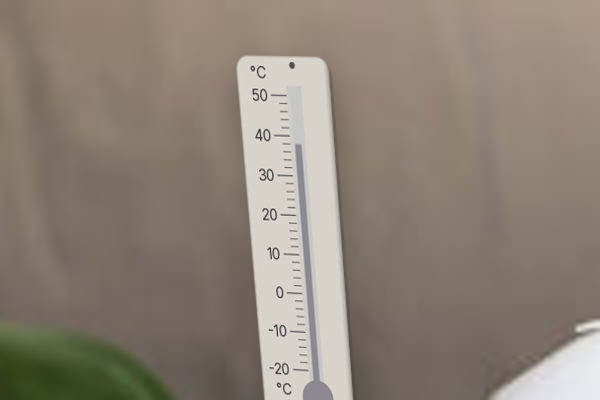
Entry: 38 °C
